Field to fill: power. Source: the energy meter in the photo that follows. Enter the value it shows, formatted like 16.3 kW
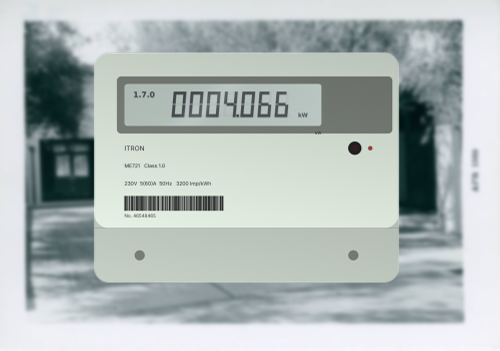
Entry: 4.066 kW
